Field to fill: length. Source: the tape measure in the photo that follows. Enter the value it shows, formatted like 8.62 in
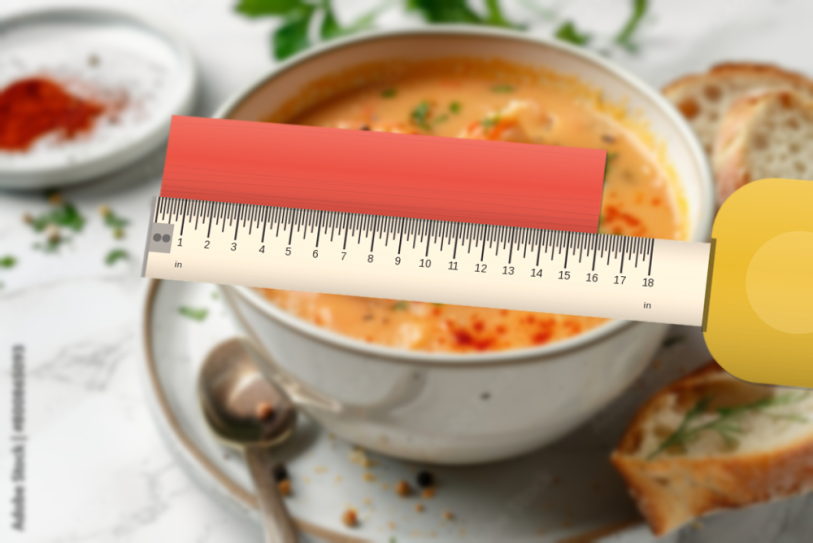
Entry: 16 in
